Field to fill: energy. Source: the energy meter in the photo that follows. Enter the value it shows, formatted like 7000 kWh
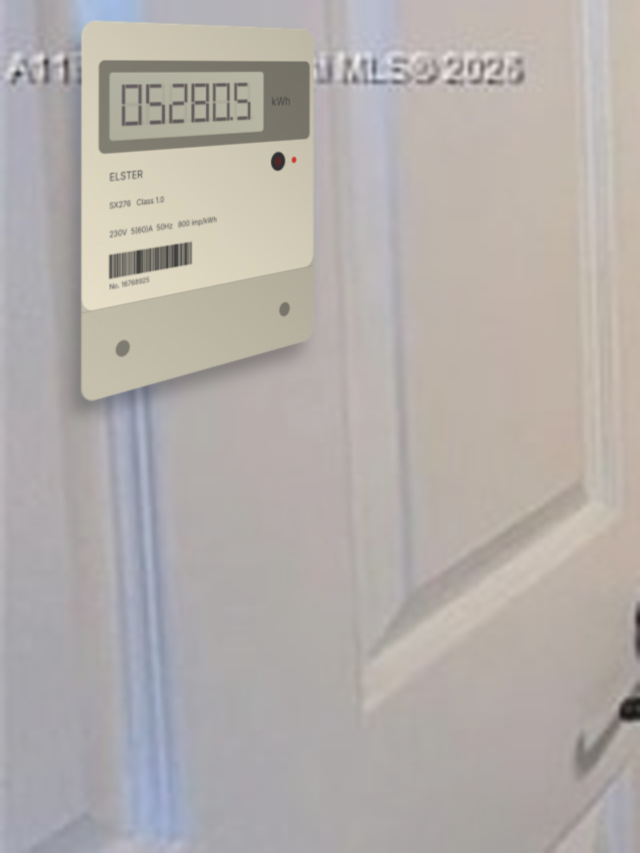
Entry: 5280.5 kWh
